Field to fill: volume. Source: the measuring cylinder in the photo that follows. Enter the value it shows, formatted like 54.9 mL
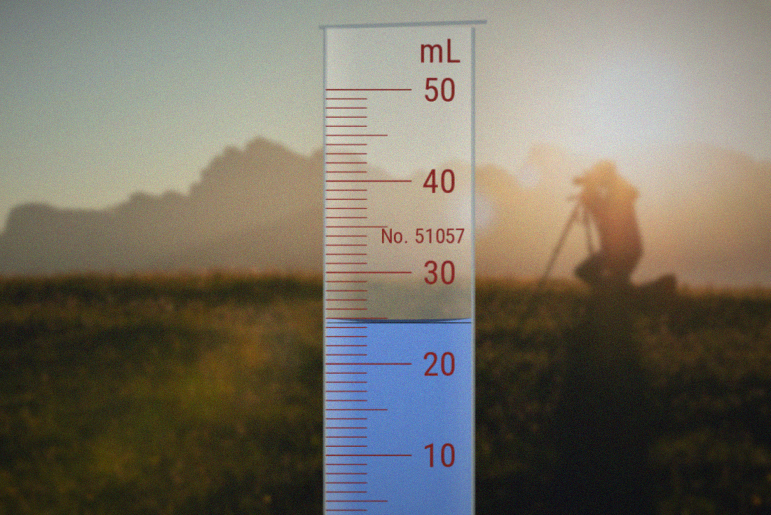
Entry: 24.5 mL
